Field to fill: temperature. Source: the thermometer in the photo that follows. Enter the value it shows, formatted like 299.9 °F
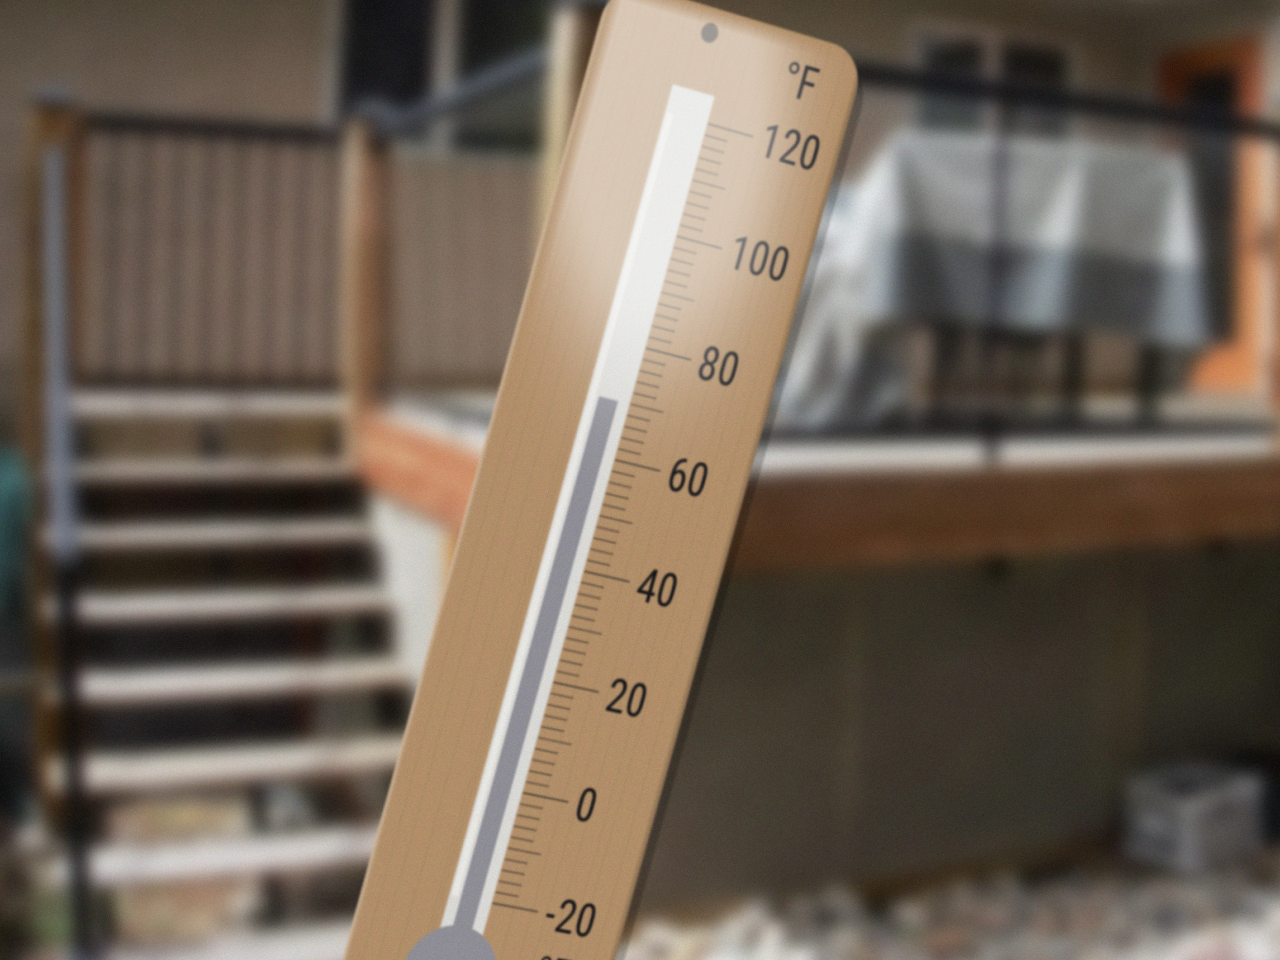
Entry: 70 °F
